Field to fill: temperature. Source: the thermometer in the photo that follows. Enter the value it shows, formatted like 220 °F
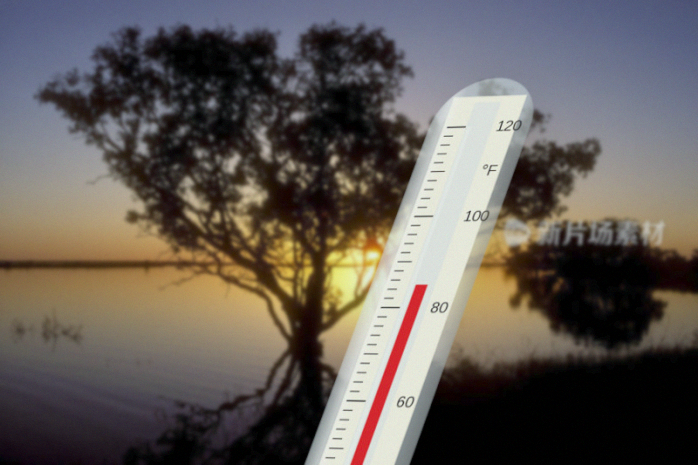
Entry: 85 °F
